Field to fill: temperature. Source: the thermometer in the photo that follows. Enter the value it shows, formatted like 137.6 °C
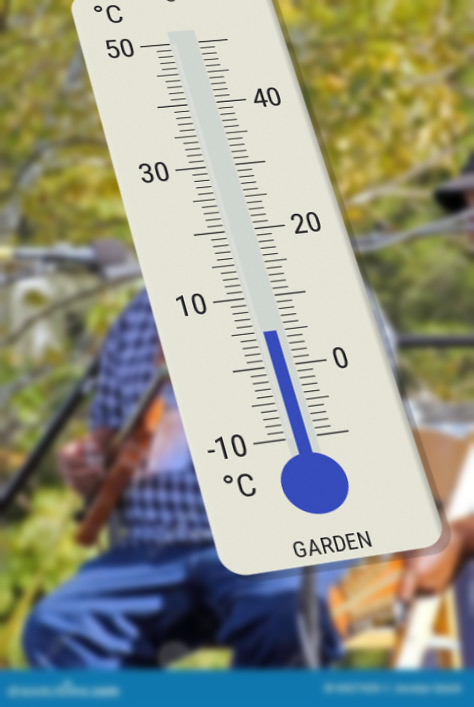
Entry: 5 °C
